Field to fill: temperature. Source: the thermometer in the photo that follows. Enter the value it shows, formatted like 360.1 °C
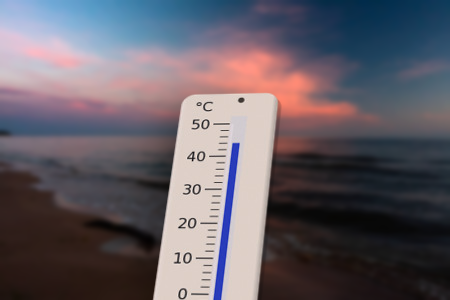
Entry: 44 °C
